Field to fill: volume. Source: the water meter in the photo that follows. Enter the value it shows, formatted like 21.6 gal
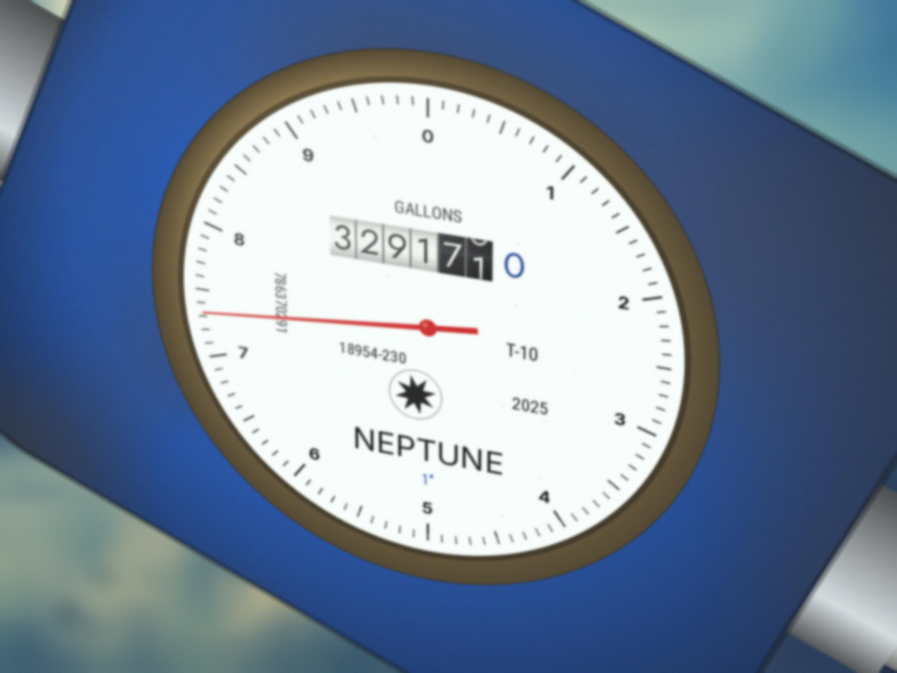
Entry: 3291707.3 gal
